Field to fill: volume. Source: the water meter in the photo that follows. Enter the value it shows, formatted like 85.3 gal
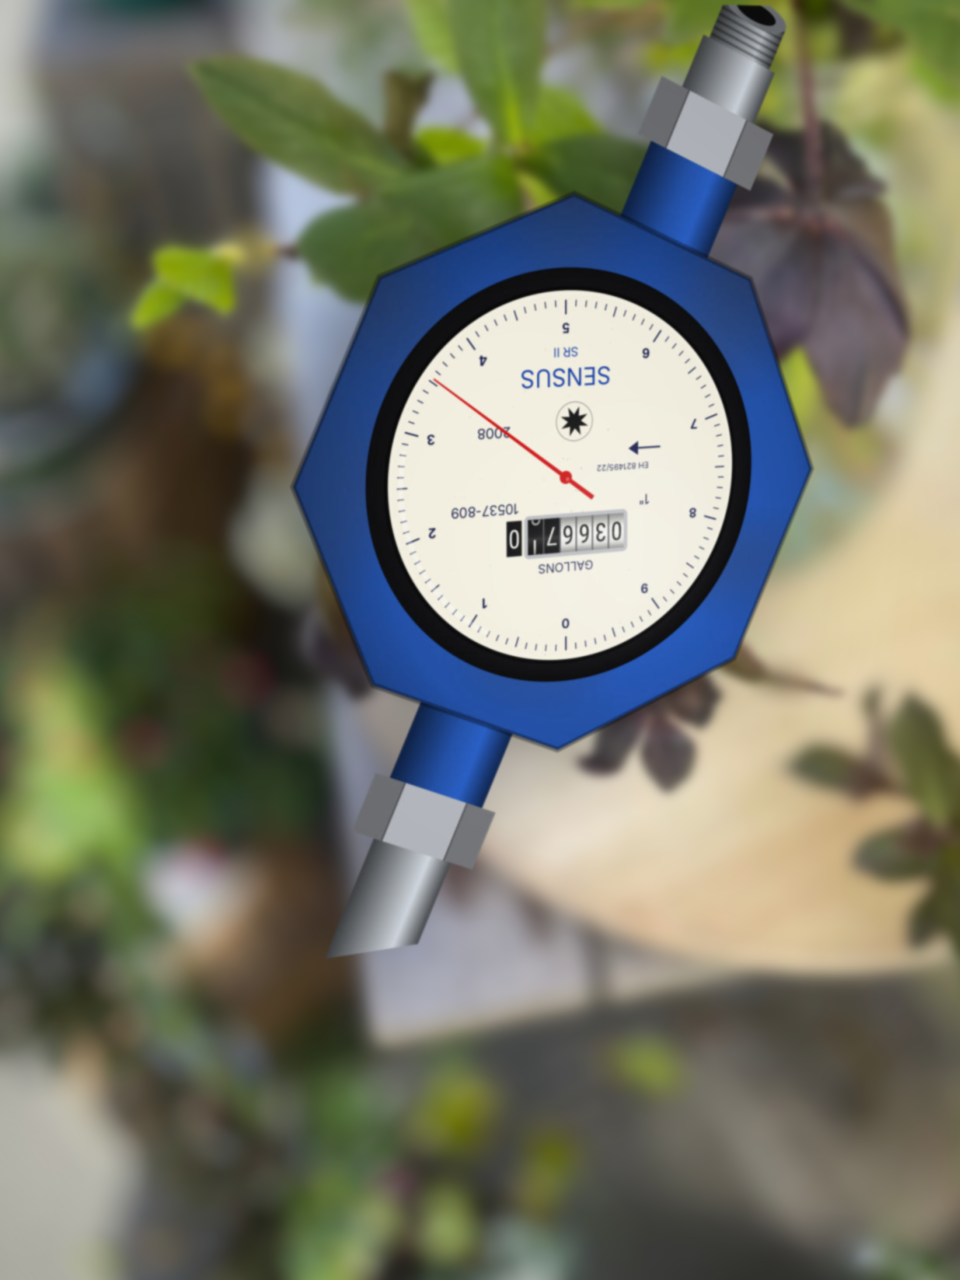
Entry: 366713.5 gal
